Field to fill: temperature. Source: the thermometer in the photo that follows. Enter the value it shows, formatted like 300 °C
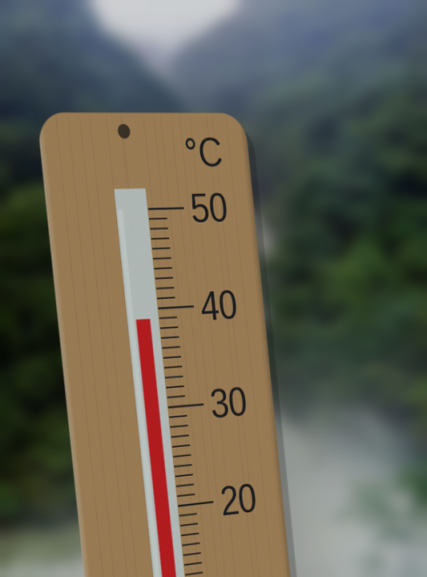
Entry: 39 °C
